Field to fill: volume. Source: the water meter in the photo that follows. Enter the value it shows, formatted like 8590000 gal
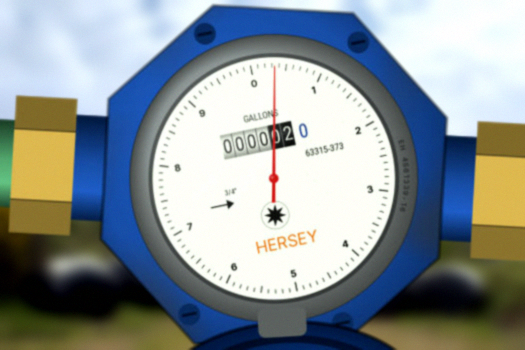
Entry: 20.3 gal
